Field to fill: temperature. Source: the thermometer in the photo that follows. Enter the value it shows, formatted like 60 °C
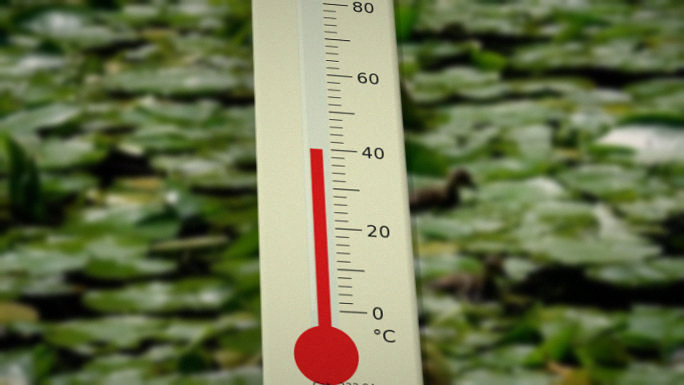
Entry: 40 °C
